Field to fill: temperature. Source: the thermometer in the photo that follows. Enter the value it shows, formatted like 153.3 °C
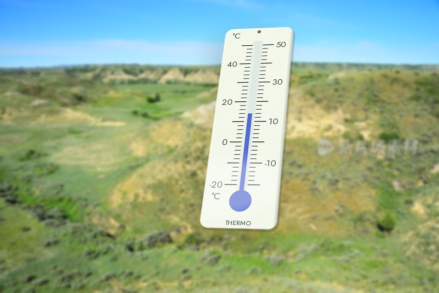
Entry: 14 °C
